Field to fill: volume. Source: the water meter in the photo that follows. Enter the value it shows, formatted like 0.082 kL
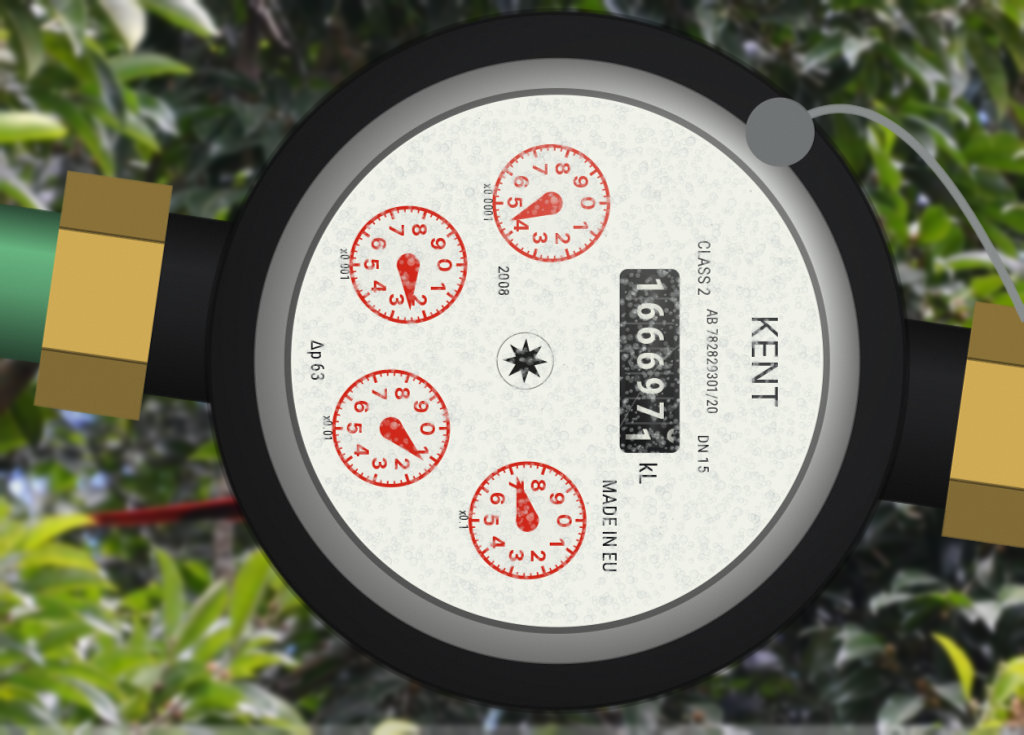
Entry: 1666970.7124 kL
